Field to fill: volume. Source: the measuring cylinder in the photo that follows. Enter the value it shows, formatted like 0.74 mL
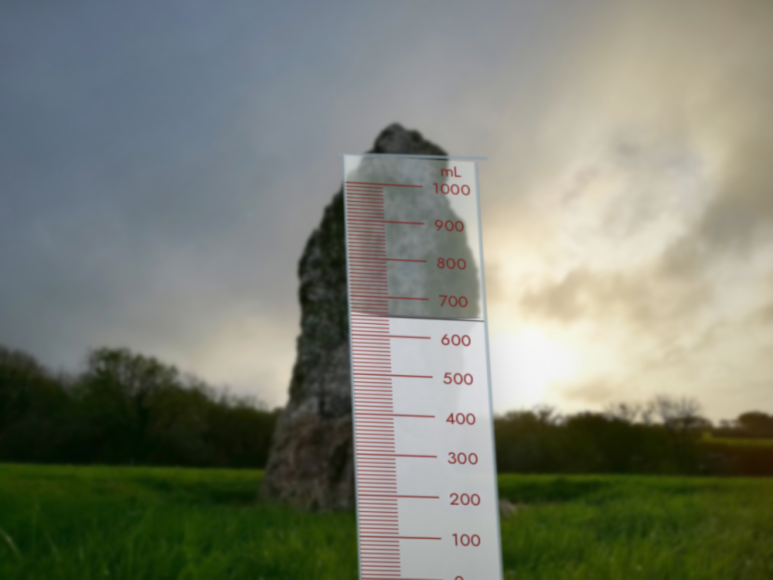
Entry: 650 mL
